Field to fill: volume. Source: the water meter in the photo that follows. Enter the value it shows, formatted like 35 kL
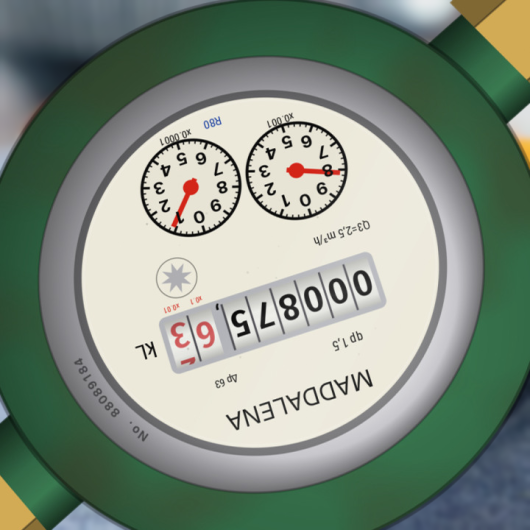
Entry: 875.6281 kL
